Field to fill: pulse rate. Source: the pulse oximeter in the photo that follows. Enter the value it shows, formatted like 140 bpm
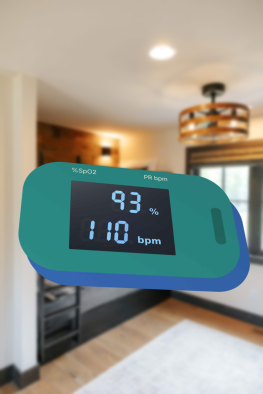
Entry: 110 bpm
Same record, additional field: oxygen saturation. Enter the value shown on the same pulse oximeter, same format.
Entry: 93 %
